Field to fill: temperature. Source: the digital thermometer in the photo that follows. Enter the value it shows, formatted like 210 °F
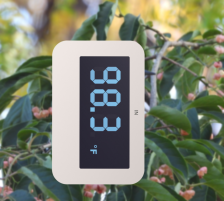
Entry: 98.3 °F
